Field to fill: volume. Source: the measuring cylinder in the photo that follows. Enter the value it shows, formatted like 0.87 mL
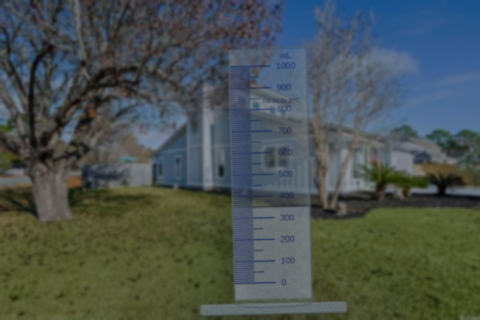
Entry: 350 mL
